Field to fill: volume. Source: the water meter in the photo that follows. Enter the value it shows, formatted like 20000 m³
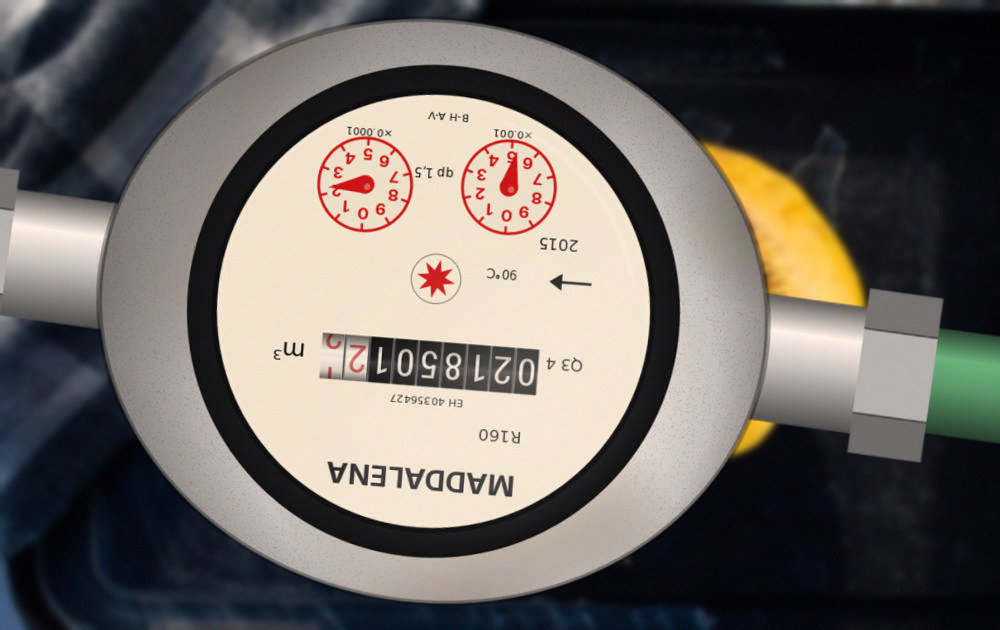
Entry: 218501.2152 m³
